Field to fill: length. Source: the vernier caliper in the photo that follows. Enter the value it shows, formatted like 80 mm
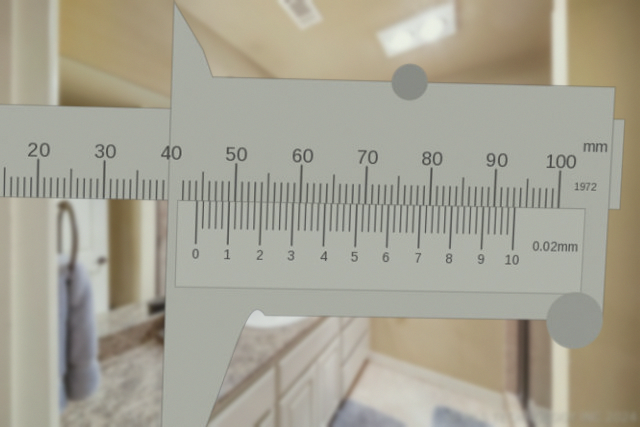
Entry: 44.2 mm
